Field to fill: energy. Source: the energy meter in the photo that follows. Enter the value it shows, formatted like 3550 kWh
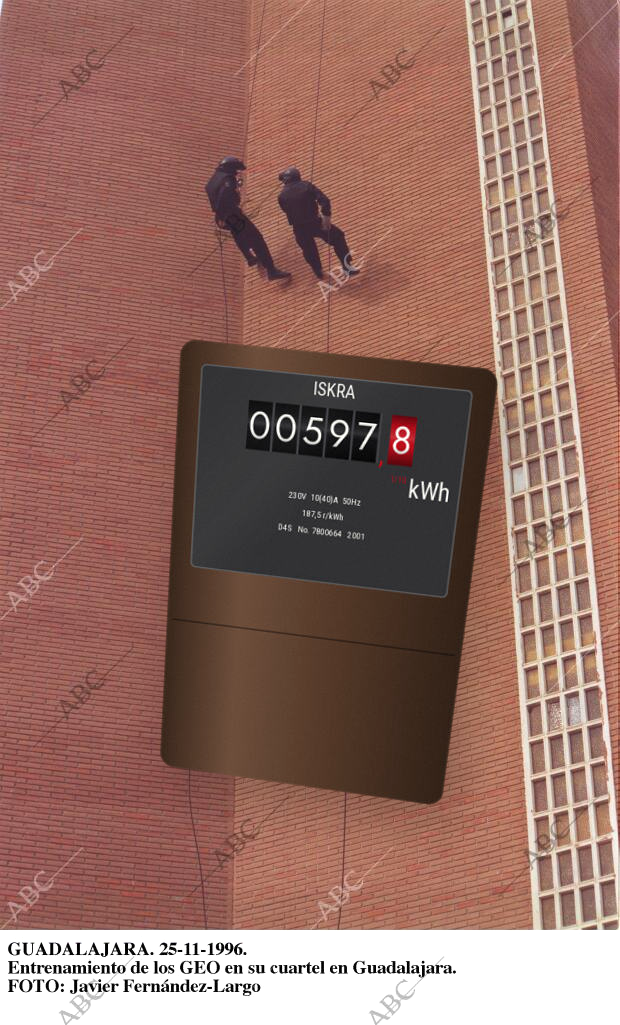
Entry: 597.8 kWh
